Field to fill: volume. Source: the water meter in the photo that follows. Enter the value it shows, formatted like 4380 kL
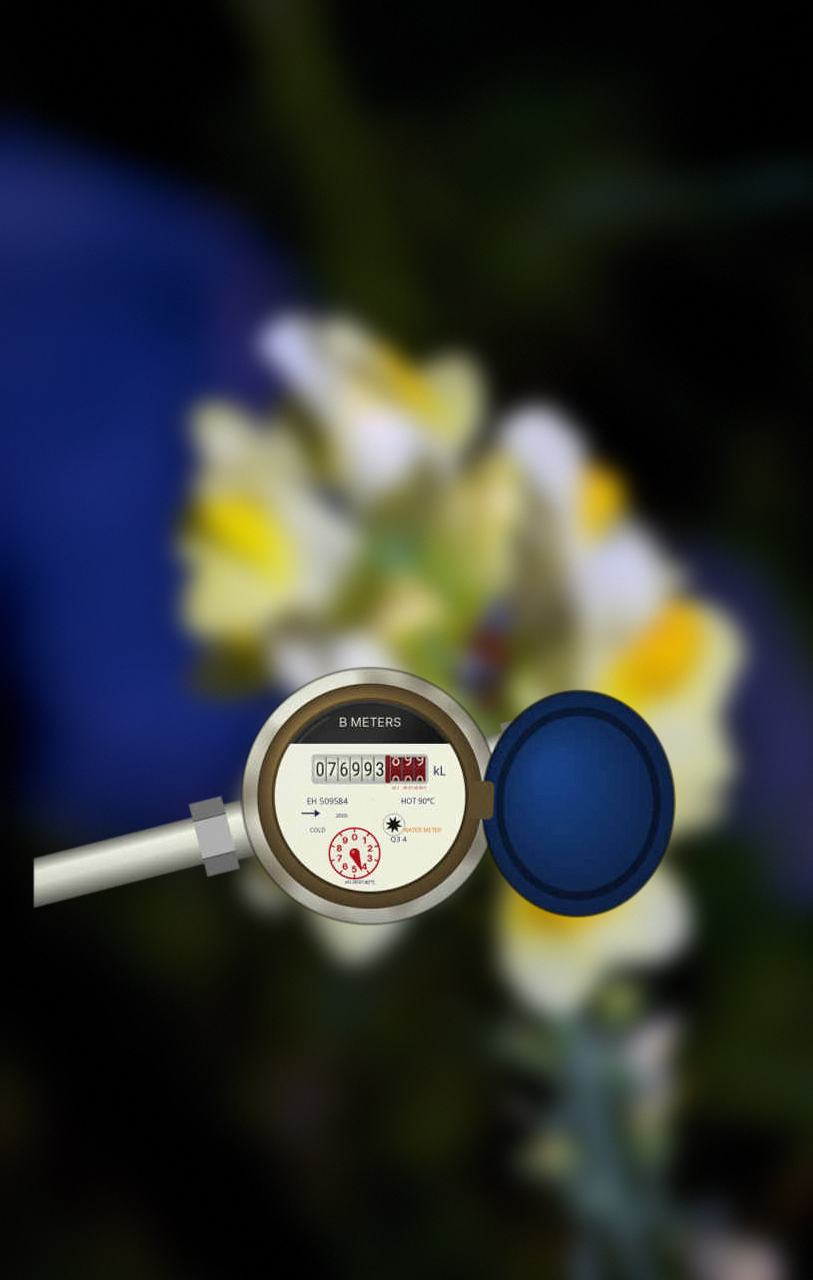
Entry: 76993.8994 kL
